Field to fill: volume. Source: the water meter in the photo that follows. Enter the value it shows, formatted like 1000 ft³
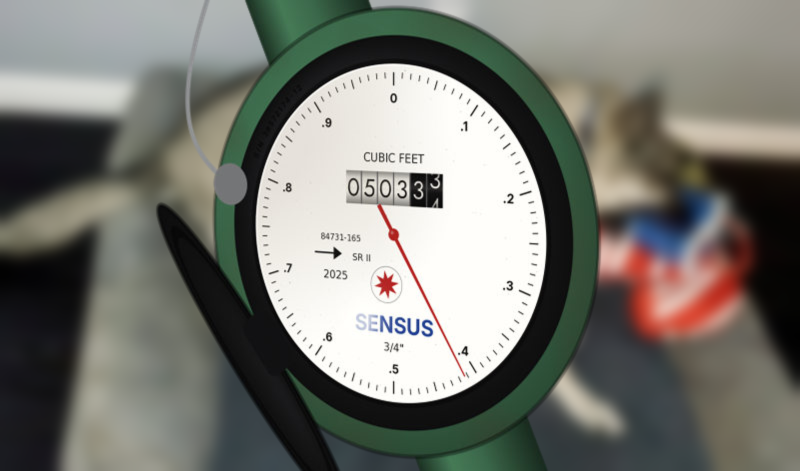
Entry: 50333.41 ft³
